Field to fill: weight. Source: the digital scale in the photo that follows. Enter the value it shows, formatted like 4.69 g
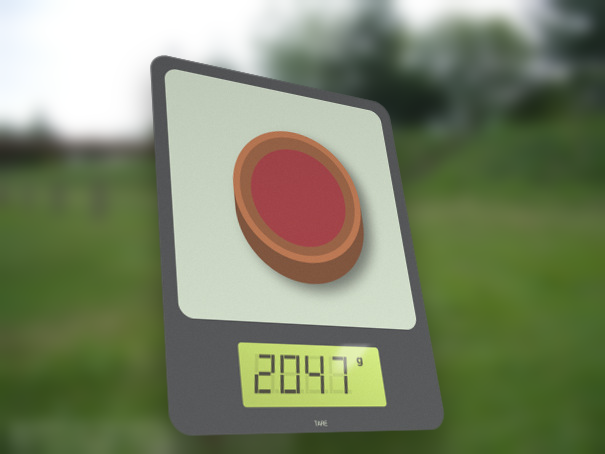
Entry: 2047 g
